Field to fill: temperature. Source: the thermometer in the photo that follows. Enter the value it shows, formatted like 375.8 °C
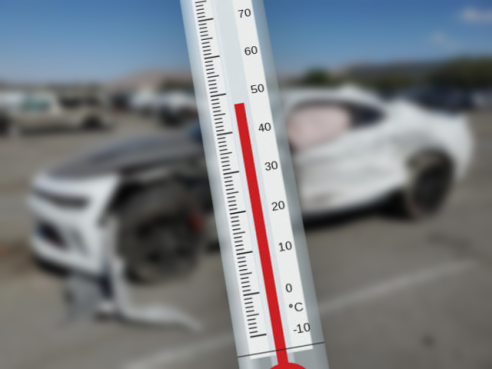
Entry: 47 °C
